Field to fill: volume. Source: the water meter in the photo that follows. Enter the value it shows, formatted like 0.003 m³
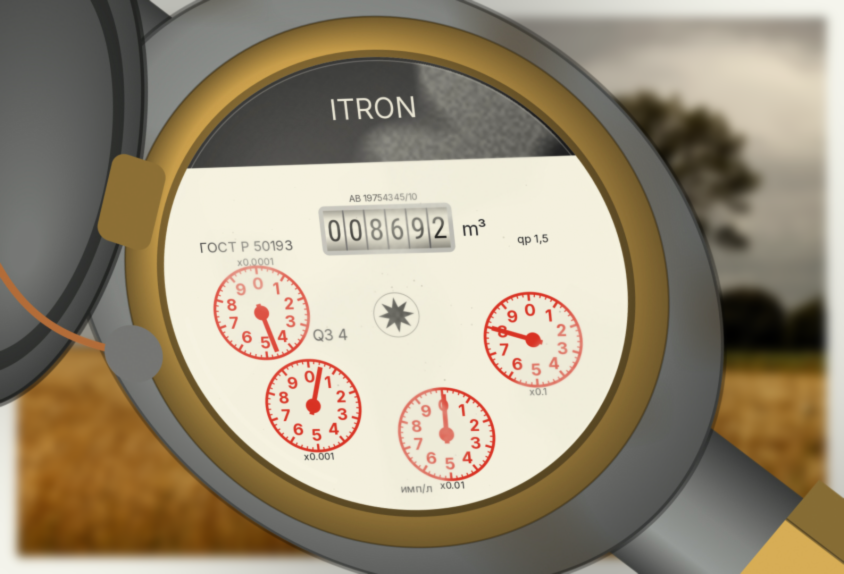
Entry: 8692.8004 m³
